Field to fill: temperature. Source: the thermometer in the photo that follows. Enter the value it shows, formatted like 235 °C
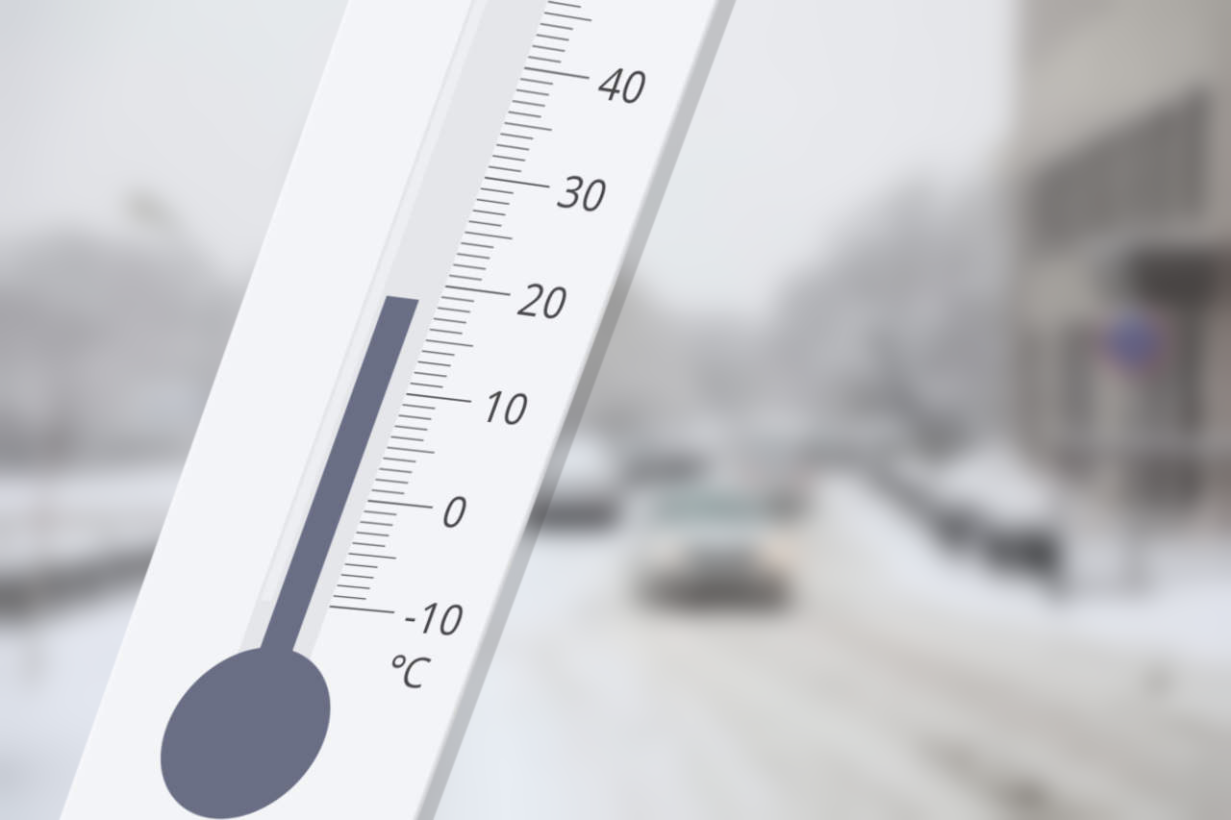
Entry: 18.5 °C
